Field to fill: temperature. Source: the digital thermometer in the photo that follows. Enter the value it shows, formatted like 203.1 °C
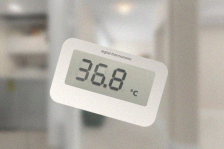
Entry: 36.8 °C
